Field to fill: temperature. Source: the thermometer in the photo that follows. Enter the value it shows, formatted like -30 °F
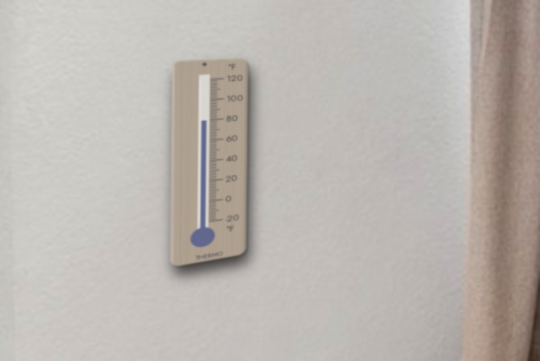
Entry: 80 °F
